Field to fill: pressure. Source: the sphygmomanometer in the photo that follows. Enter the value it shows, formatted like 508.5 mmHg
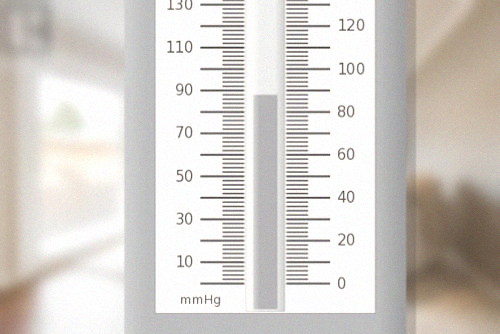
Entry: 88 mmHg
